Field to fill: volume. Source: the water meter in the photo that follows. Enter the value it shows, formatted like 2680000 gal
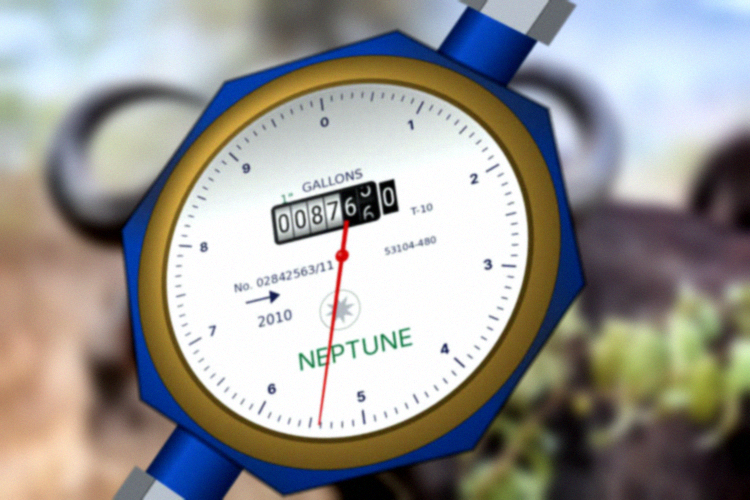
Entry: 87655.4 gal
